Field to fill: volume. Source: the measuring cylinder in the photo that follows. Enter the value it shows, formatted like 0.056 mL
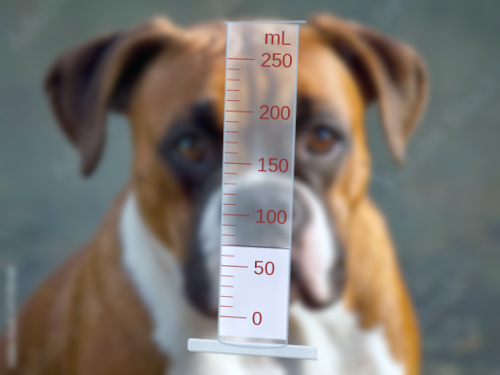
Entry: 70 mL
